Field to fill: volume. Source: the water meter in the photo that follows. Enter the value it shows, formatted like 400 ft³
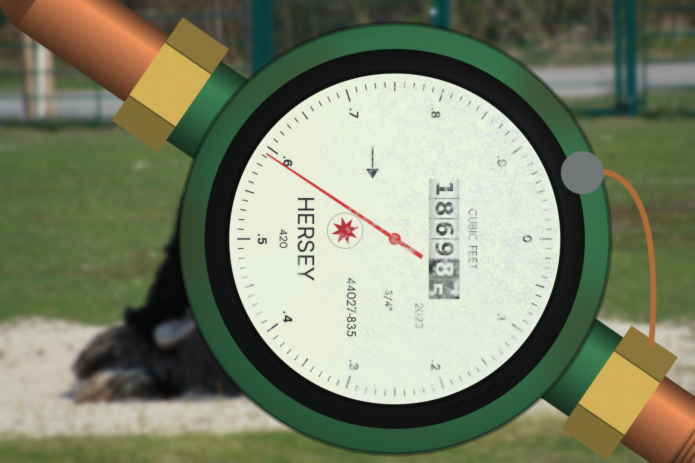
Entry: 186984.59 ft³
